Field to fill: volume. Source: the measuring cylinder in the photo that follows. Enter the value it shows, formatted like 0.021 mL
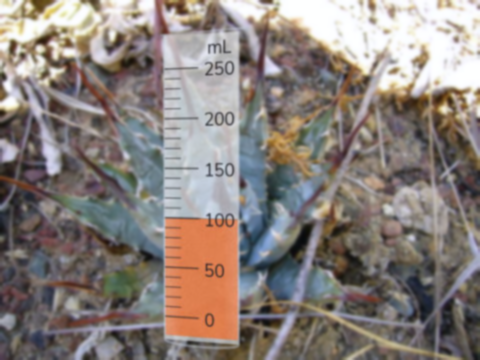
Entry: 100 mL
